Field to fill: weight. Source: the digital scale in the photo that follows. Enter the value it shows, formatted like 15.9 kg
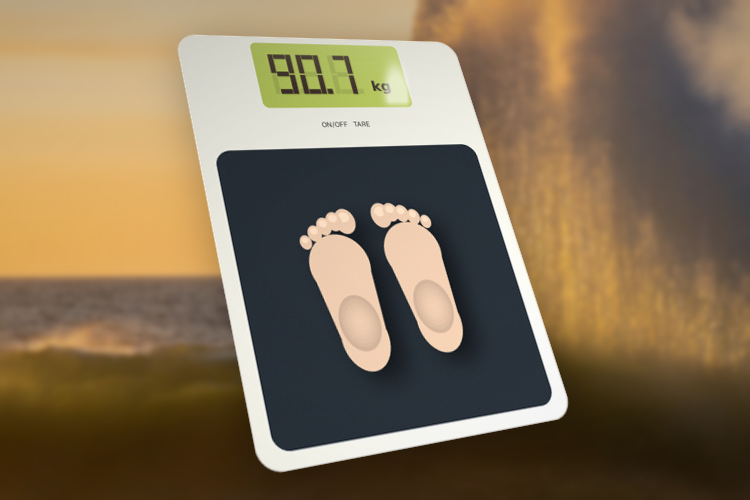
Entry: 90.7 kg
